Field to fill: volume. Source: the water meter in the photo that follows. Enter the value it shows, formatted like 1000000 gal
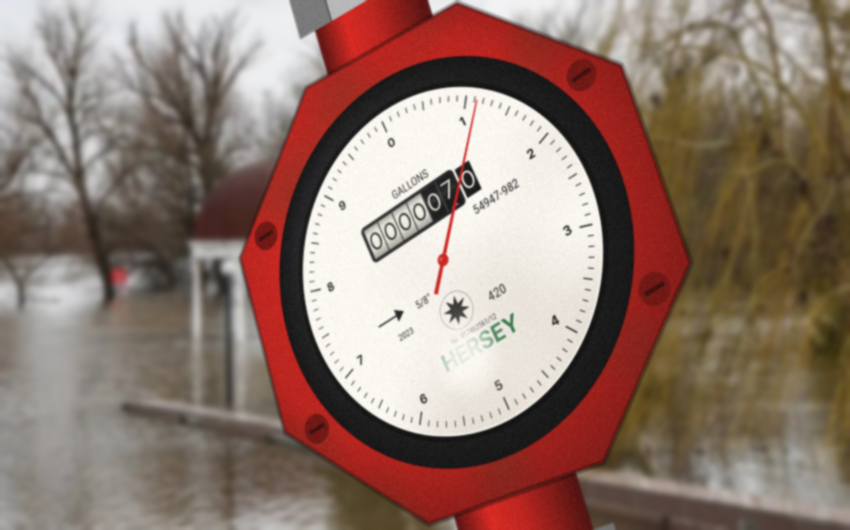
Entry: 71.1 gal
